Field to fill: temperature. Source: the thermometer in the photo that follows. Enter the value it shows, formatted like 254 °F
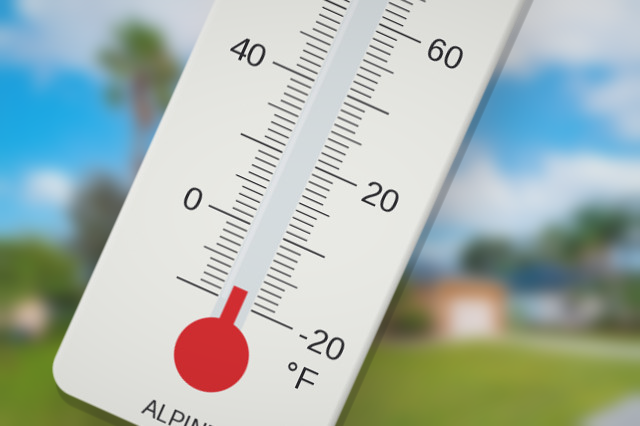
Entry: -16 °F
